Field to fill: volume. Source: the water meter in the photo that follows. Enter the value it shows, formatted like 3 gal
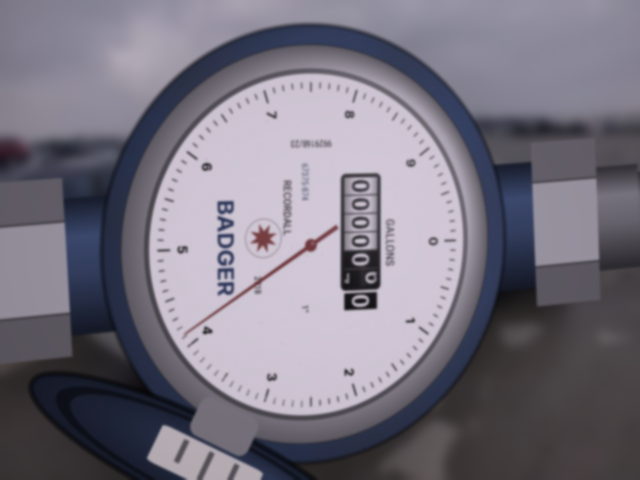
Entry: 64.1 gal
